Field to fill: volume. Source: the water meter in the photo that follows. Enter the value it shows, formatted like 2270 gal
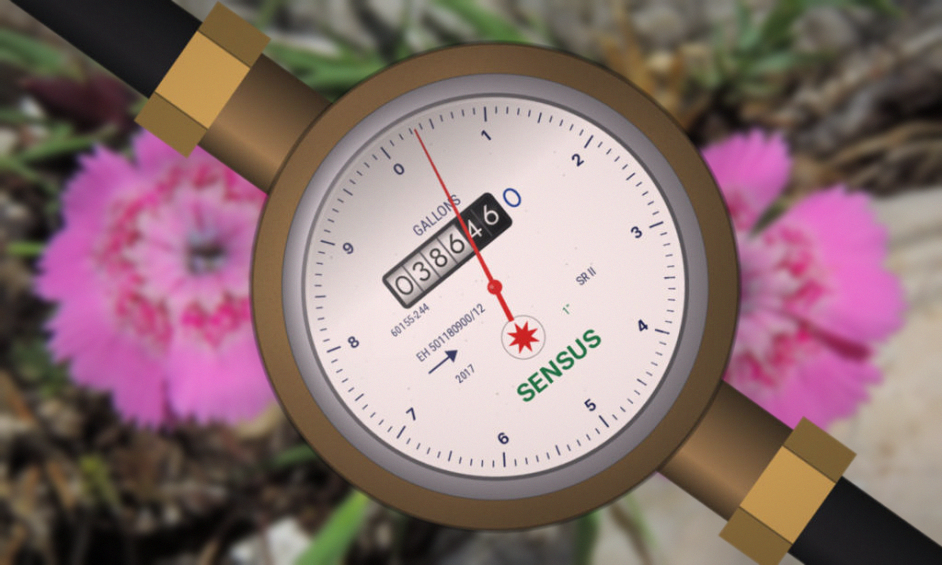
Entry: 386460.3 gal
